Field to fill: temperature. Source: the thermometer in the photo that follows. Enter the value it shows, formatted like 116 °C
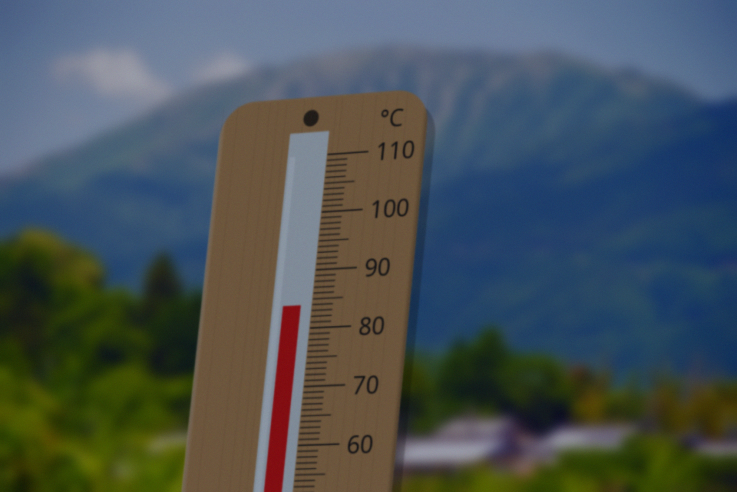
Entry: 84 °C
